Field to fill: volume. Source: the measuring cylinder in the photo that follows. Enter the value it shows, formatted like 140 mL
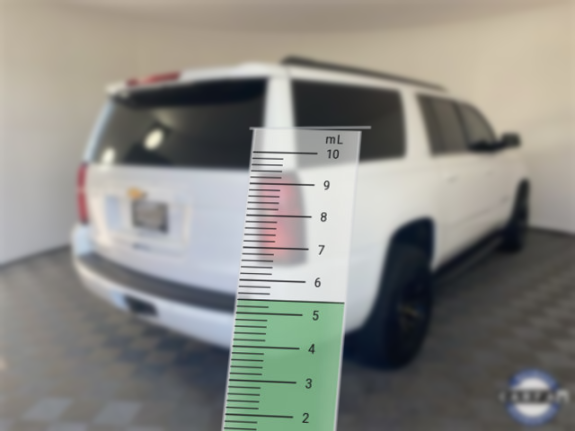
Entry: 5.4 mL
